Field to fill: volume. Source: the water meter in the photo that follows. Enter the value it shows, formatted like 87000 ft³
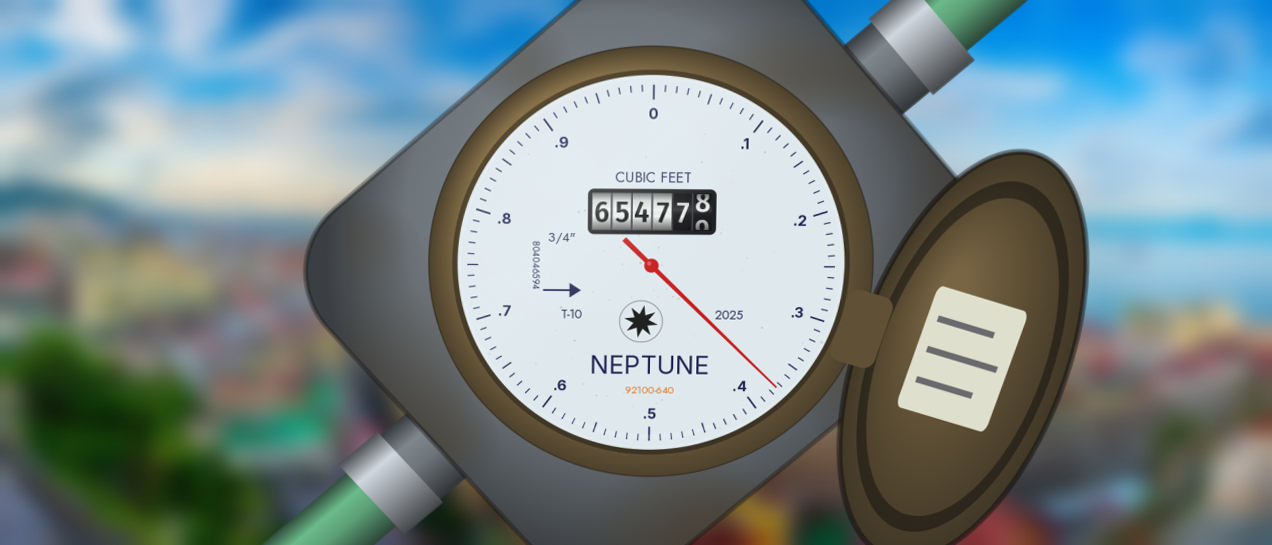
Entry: 654778.37 ft³
